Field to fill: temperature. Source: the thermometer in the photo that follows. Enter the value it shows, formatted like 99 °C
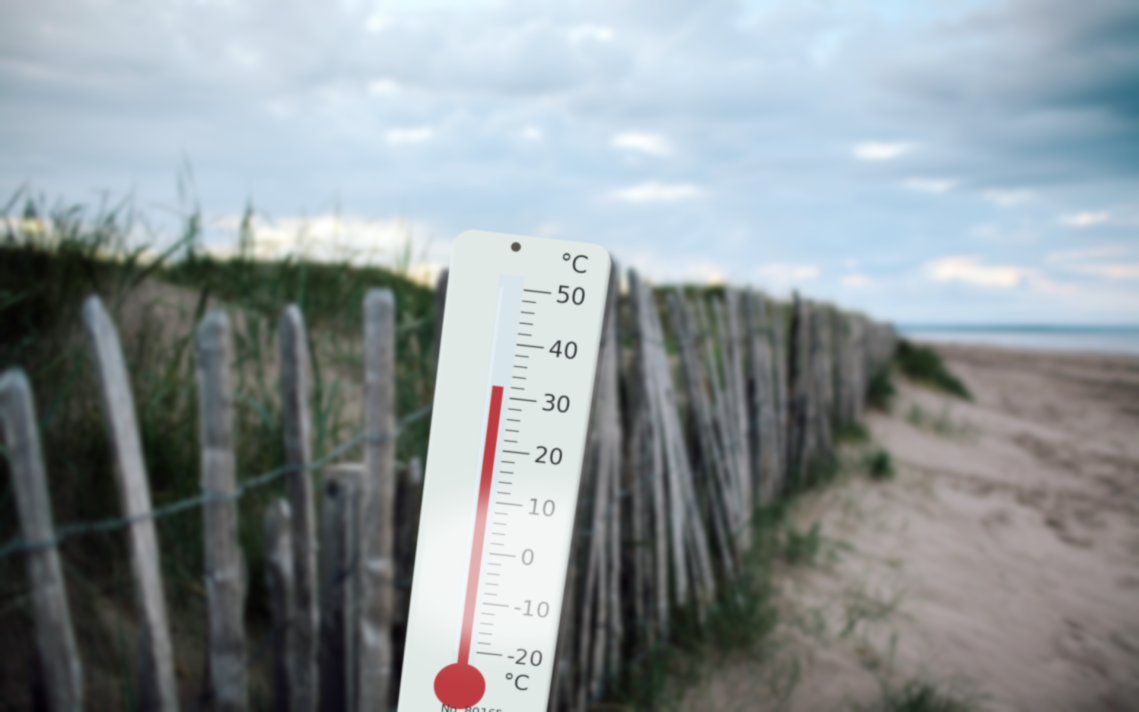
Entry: 32 °C
